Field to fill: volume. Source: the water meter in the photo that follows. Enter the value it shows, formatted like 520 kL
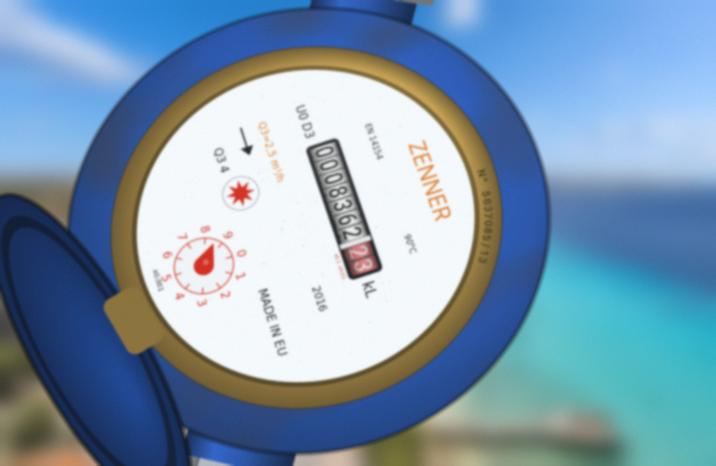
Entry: 8362.238 kL
